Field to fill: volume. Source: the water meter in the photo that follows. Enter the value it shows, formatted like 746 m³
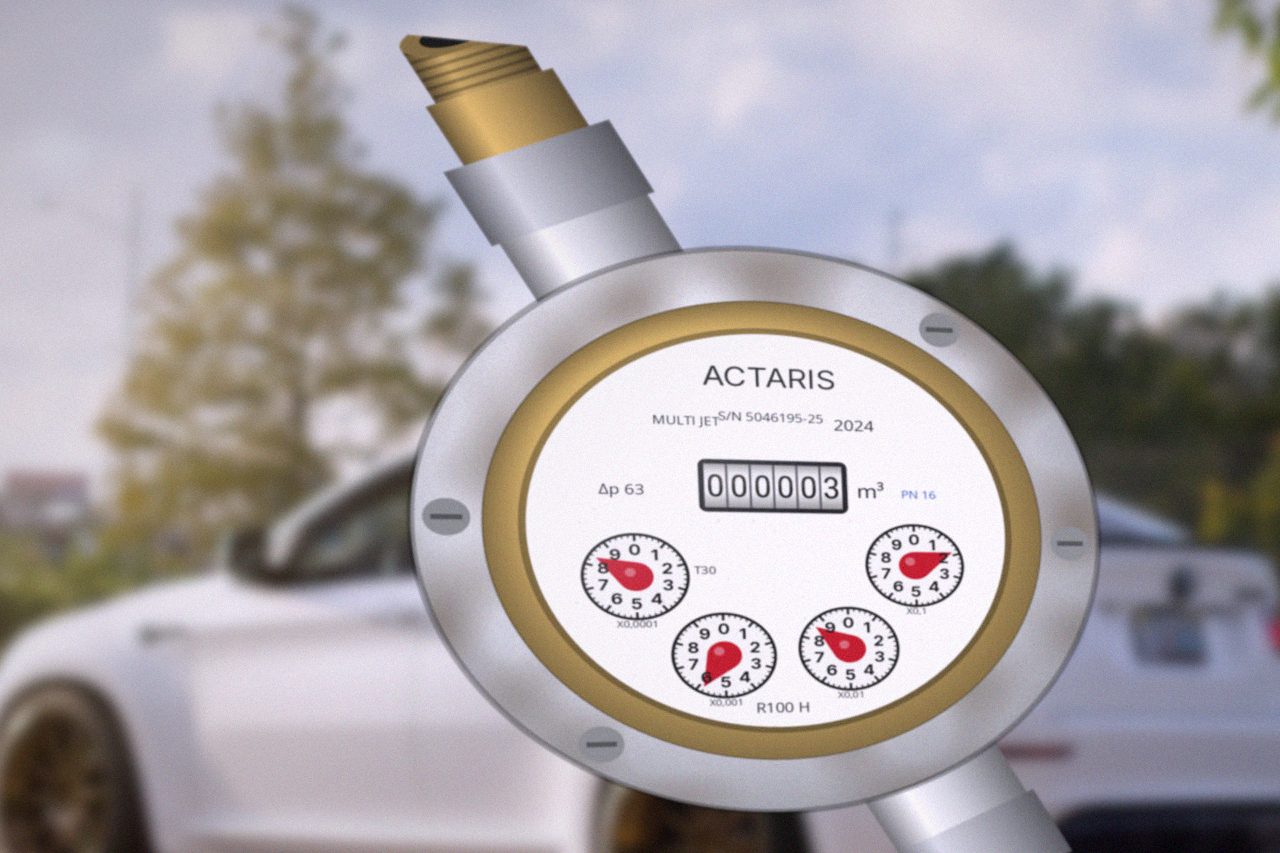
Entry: 3.1858 m³
